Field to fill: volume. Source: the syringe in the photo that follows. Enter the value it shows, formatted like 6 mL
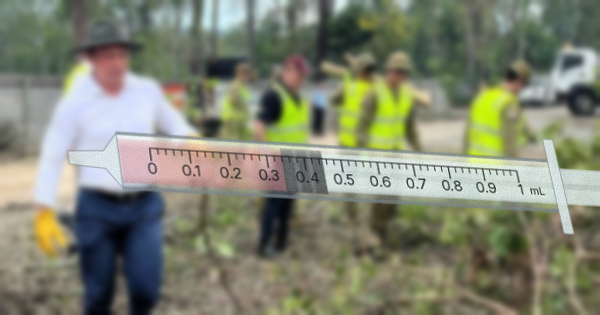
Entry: 0.34 mL
